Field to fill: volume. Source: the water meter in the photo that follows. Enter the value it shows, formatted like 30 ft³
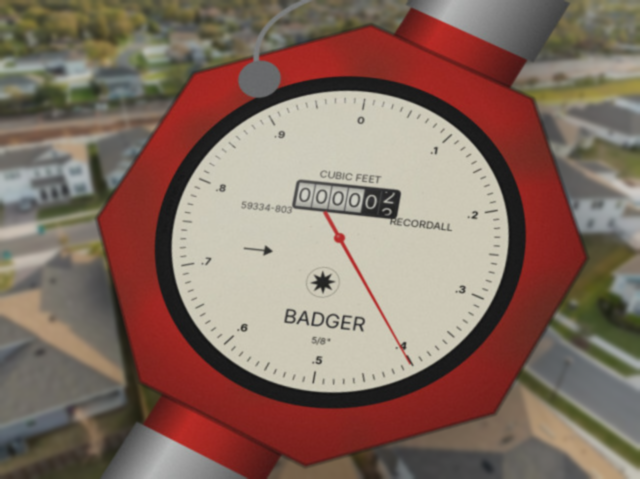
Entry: 2.40 ft³
